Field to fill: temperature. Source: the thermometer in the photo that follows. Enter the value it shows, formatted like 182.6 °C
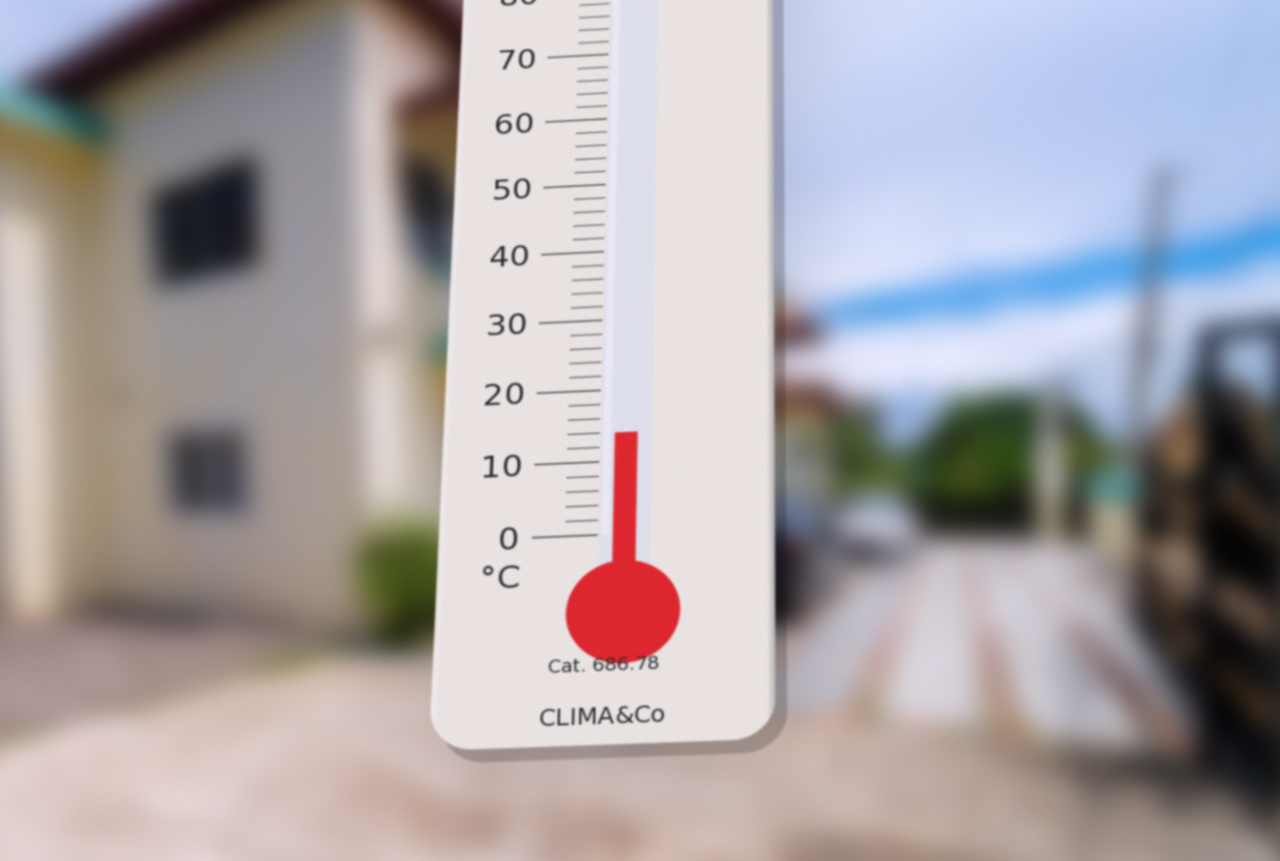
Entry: 14 °C
